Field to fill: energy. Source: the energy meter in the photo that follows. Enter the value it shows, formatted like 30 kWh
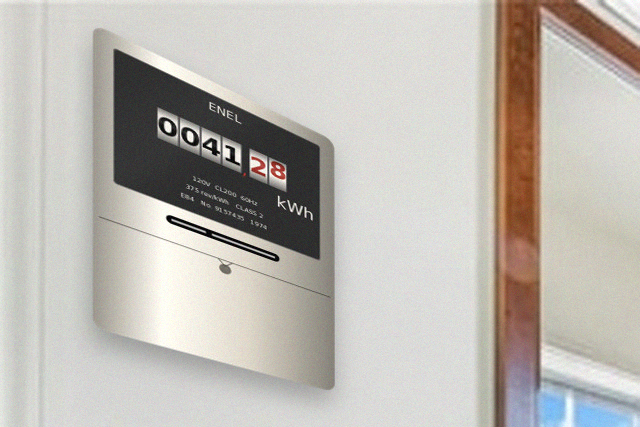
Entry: 41.28 kWh
